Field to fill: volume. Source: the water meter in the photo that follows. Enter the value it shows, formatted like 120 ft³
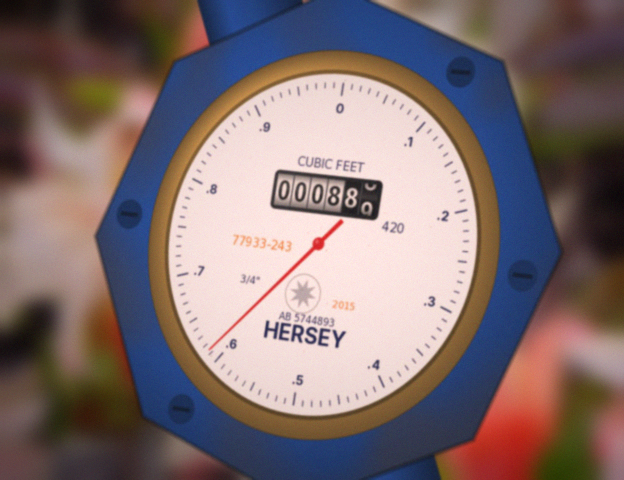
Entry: 888.61 ft³
